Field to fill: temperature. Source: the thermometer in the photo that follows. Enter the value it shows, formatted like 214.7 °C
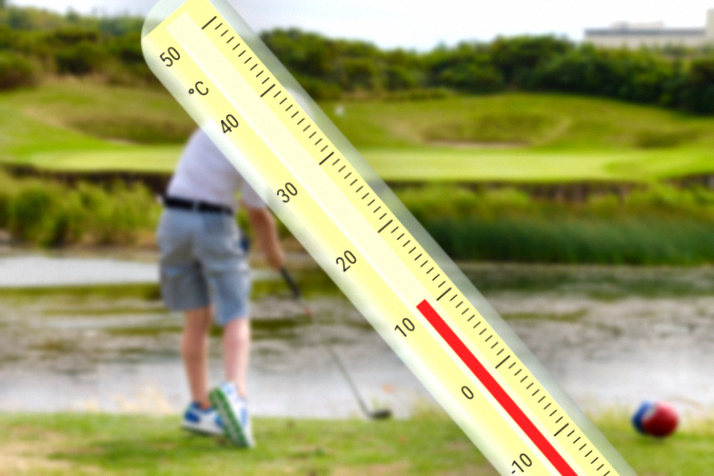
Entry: 11 °C
